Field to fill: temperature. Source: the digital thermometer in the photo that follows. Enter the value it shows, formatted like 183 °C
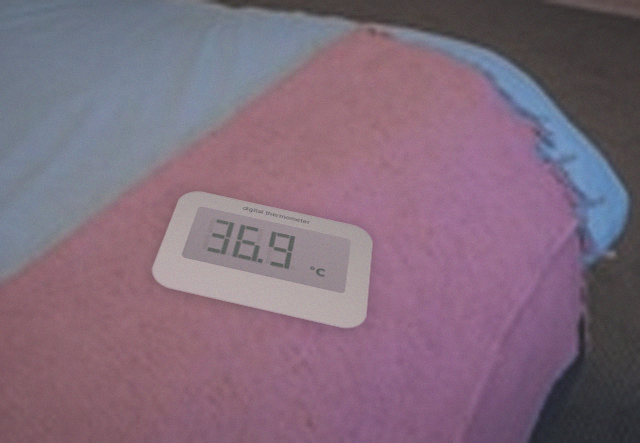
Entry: 36.9 °C
